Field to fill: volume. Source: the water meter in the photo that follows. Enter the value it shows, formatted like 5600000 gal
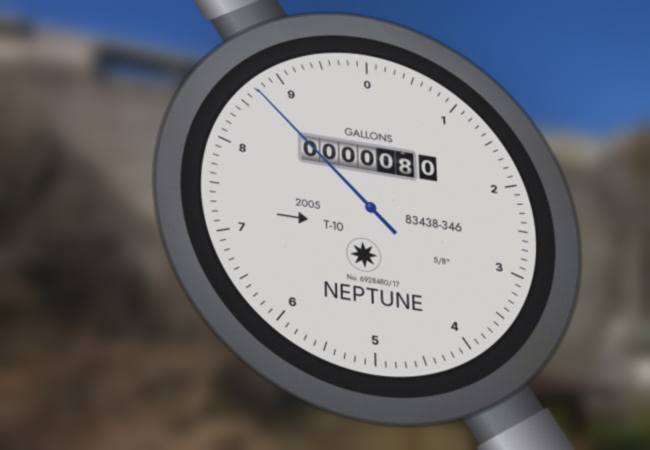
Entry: 78.7 gal
